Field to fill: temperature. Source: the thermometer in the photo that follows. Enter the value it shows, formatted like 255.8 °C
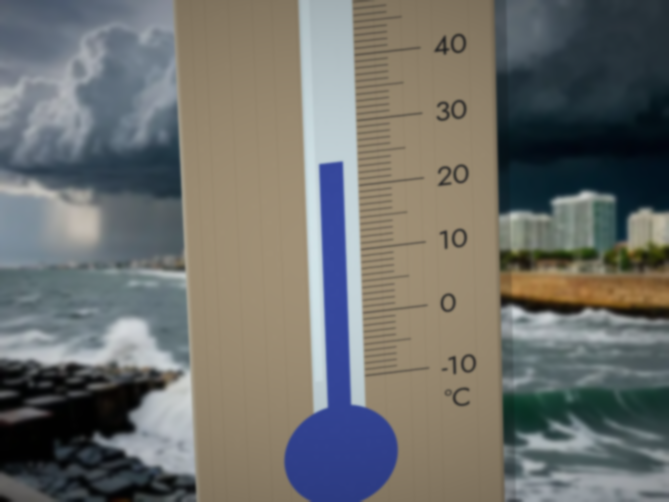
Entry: 24 °C
